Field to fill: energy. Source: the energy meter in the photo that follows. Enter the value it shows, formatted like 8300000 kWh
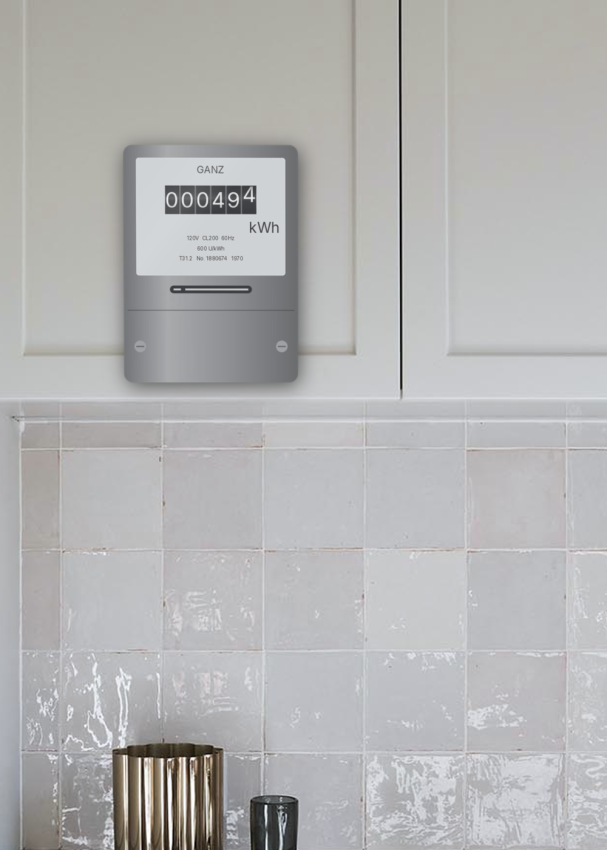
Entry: 494 kWh
